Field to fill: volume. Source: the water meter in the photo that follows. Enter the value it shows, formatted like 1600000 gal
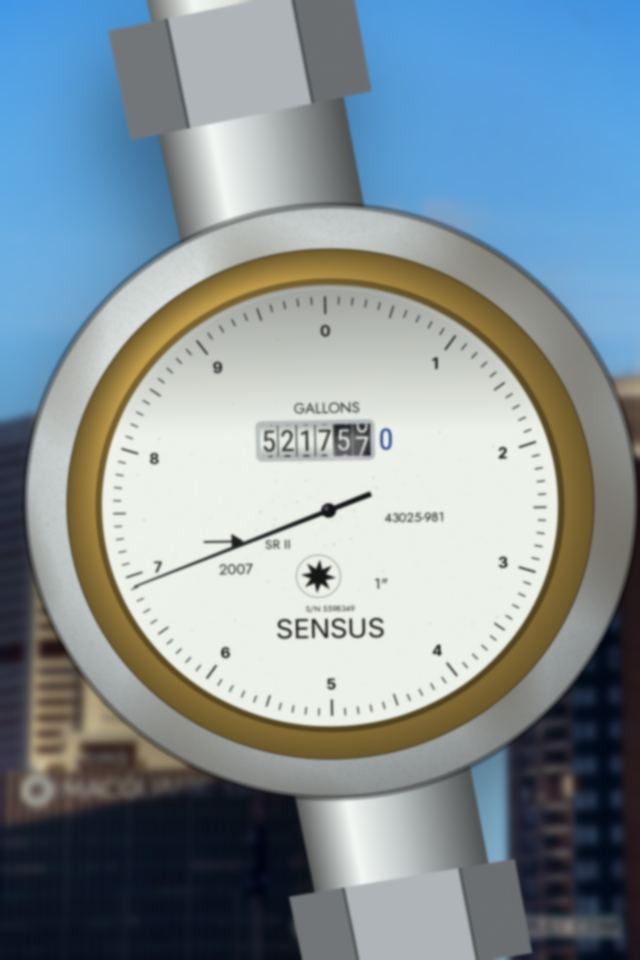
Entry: 5217566.9 gal
